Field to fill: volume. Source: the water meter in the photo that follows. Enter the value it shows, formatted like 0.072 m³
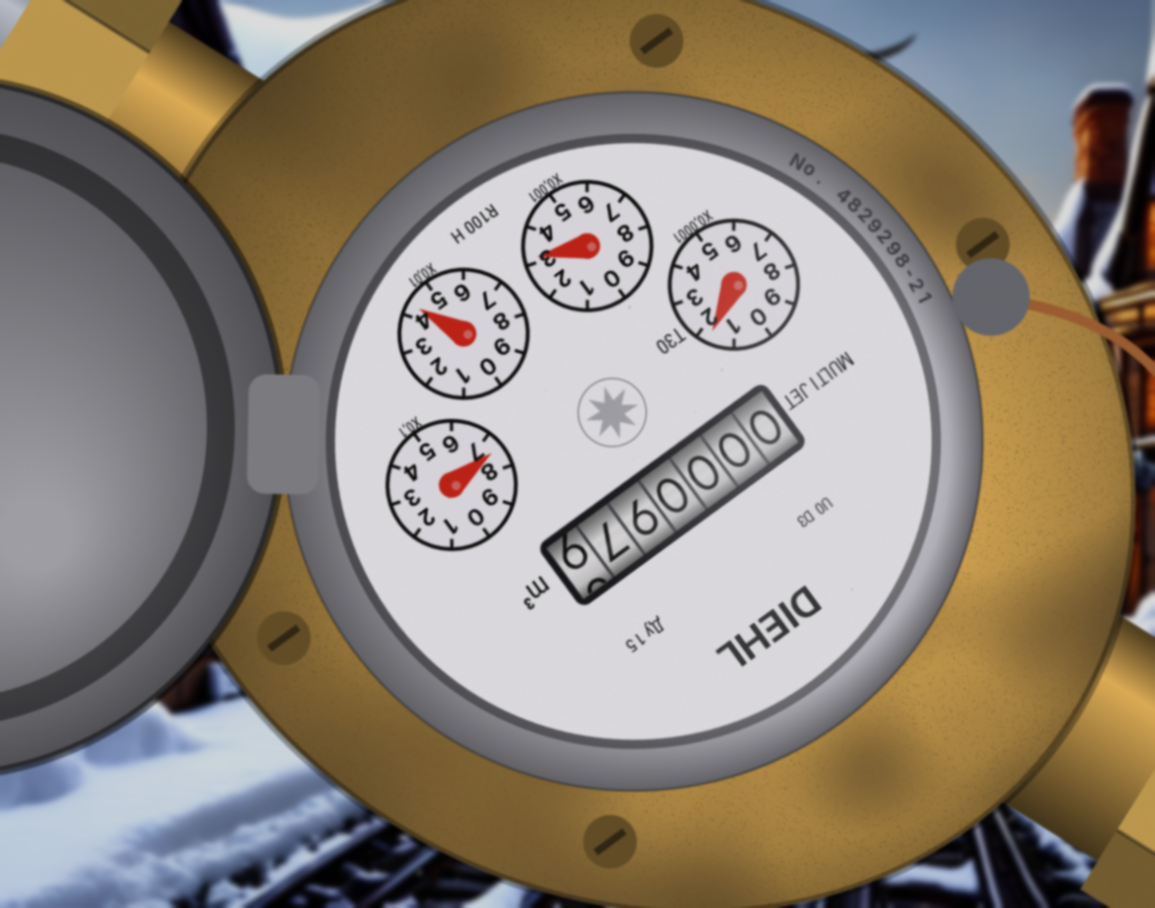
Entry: 978.7431 m³
